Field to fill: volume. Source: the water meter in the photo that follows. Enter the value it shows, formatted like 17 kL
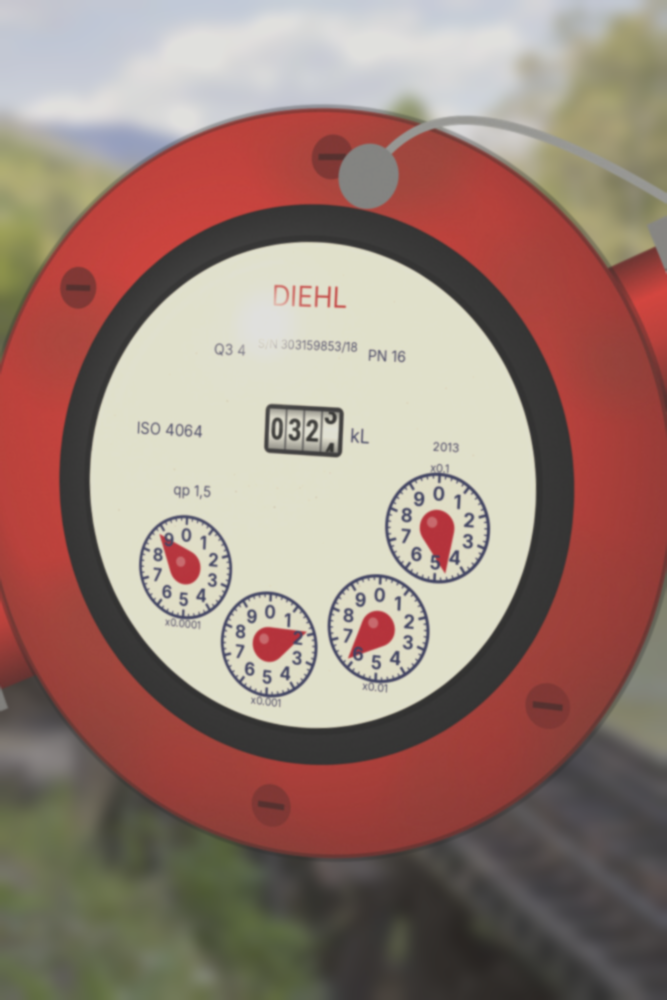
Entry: 323.4618 kL
